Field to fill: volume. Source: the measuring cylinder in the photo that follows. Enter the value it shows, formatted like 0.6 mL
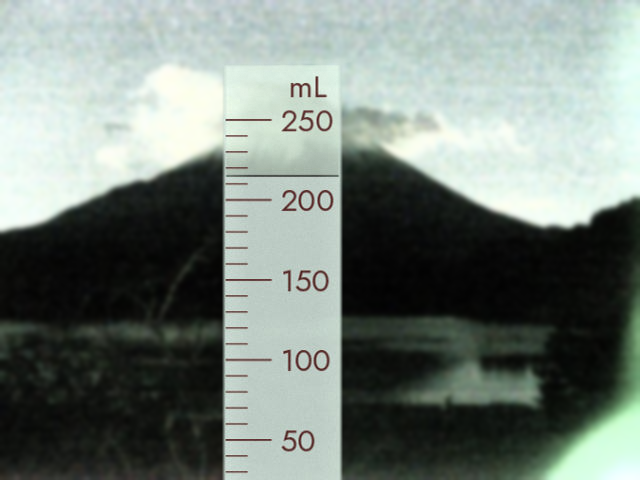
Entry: 215 mL
